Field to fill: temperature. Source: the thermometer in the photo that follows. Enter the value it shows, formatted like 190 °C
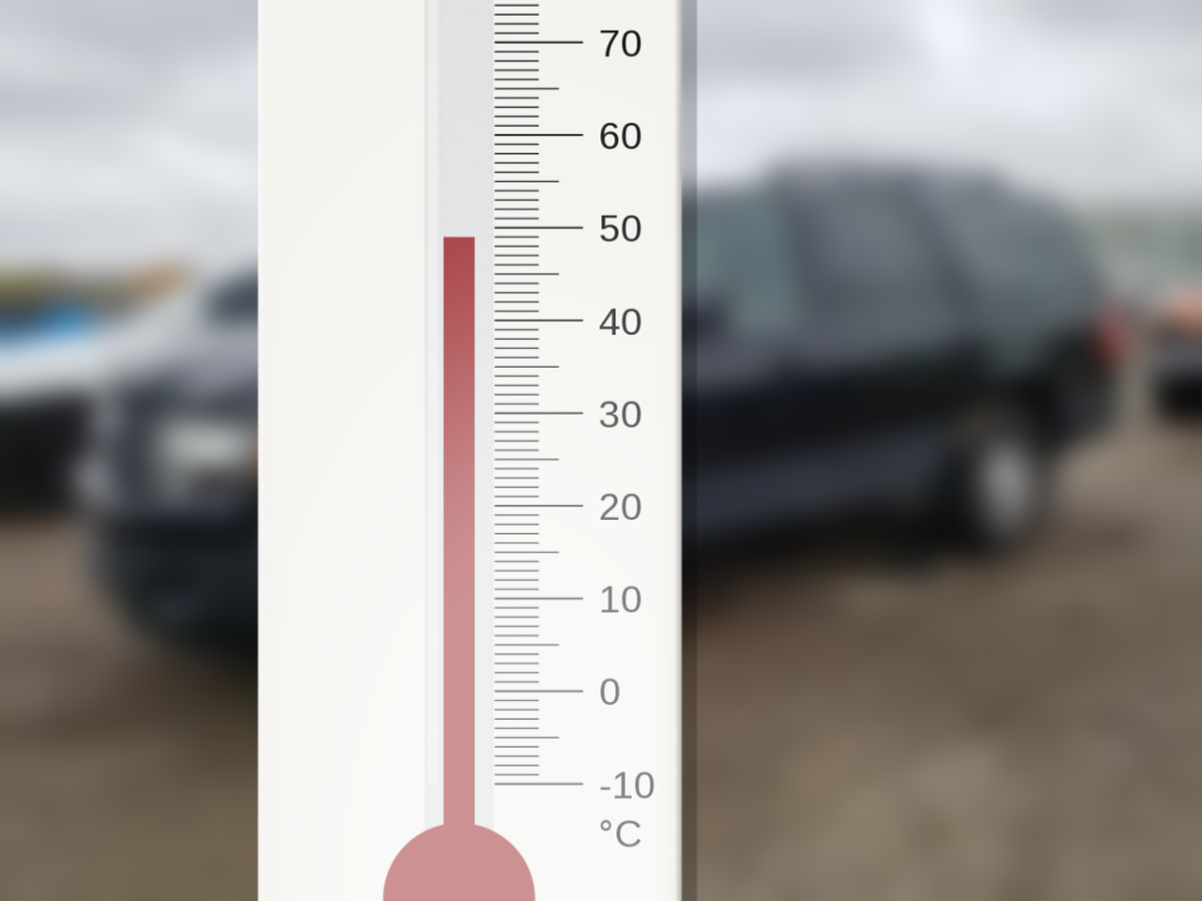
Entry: 49 °C
